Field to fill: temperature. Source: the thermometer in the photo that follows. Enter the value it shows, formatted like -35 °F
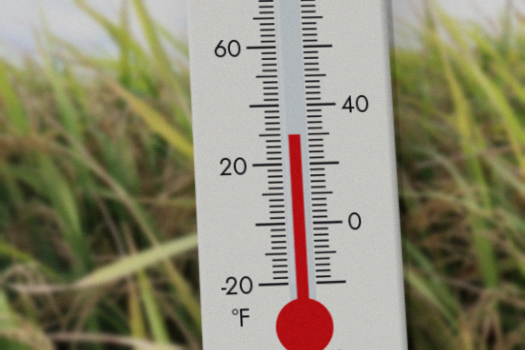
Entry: 30 °F
